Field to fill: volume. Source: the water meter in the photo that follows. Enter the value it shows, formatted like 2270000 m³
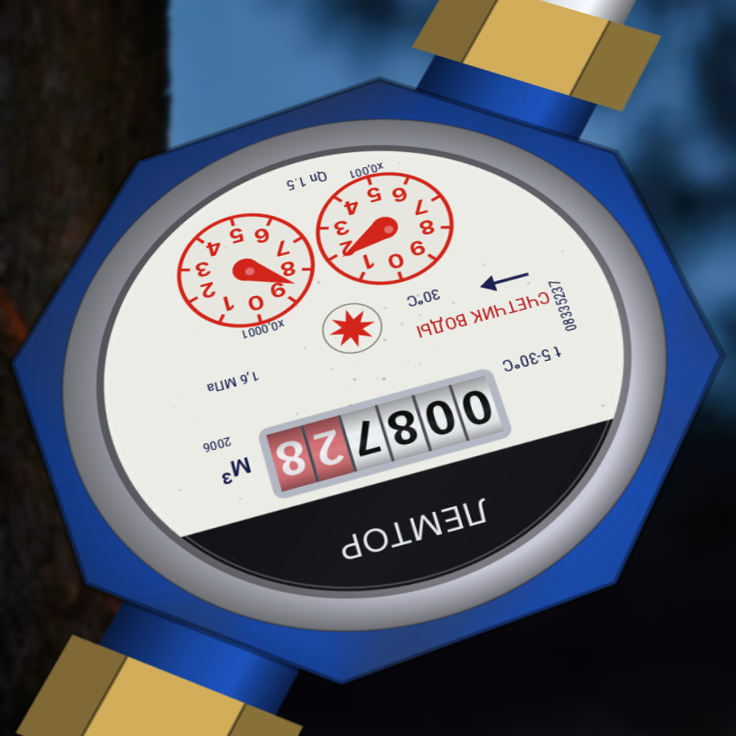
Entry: 87.2818 m³
